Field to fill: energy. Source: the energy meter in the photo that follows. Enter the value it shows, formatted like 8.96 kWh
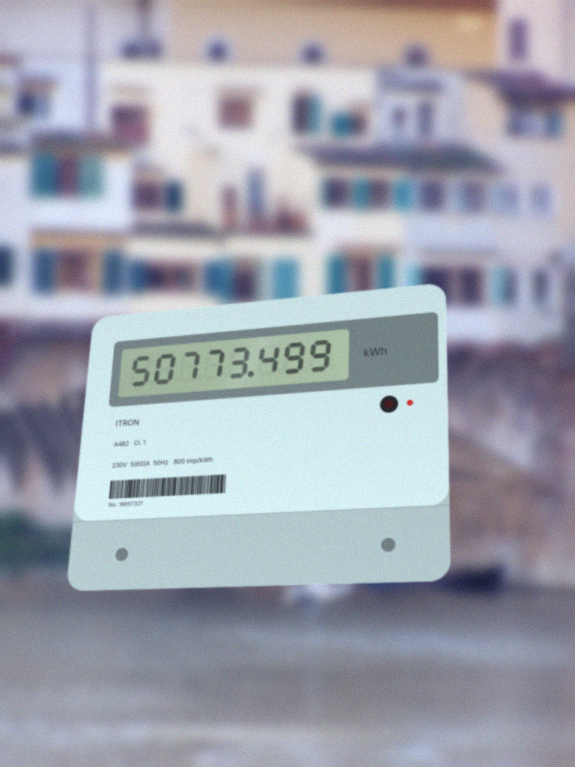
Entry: 50773.499 kWh
